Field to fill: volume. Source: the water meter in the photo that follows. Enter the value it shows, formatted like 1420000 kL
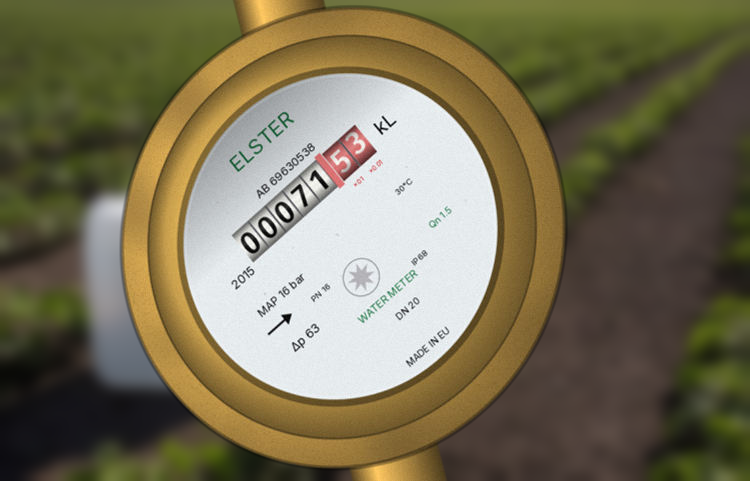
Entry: 71.53 kL
